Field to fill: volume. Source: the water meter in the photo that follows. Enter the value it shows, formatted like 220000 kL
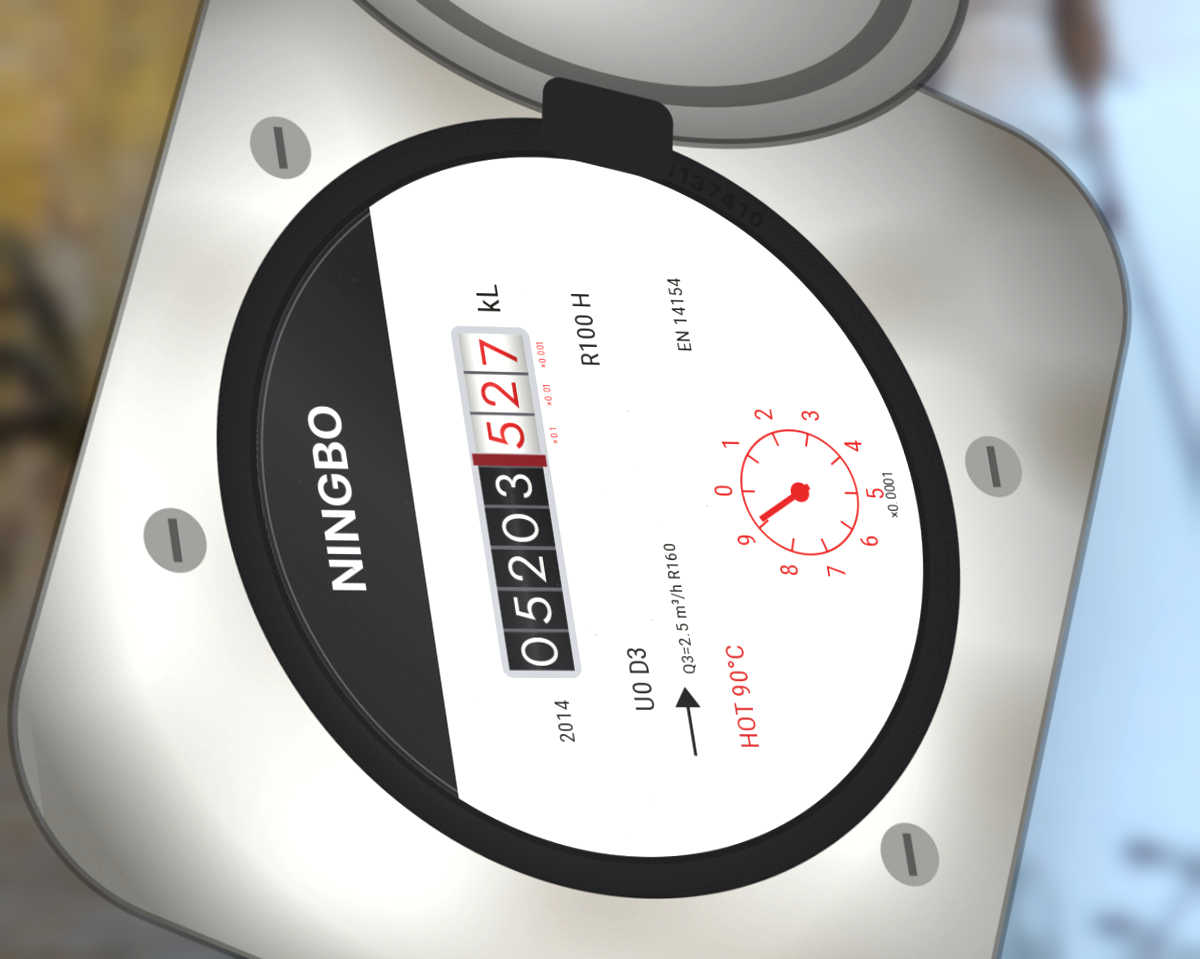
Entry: 5203.5269 kL
